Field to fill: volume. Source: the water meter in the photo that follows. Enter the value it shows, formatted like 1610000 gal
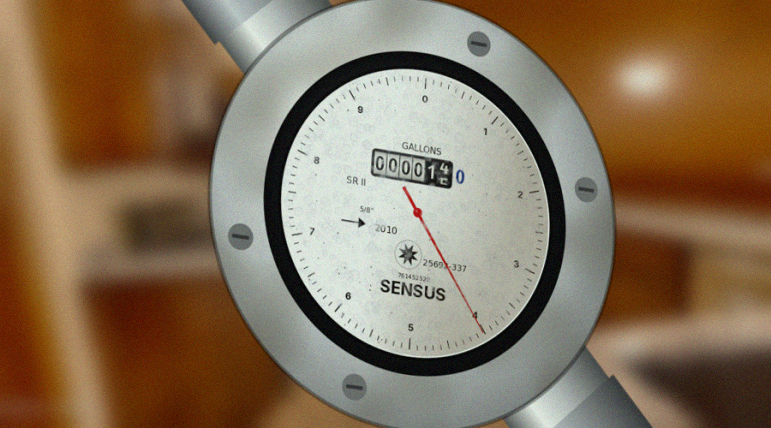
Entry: 144.0 gal
